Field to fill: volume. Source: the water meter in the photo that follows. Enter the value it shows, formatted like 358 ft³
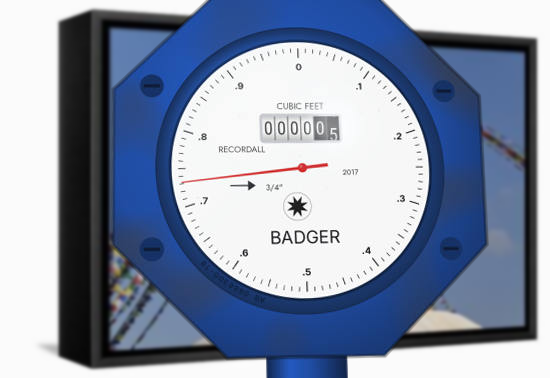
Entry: 4.73 ft³
